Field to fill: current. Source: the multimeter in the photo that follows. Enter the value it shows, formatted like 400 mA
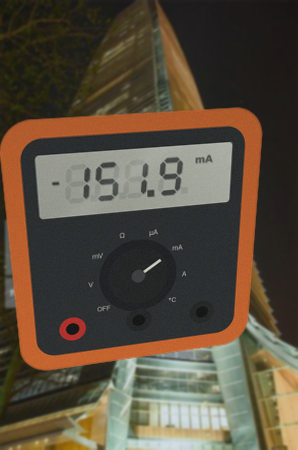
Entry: -151.9 mA
